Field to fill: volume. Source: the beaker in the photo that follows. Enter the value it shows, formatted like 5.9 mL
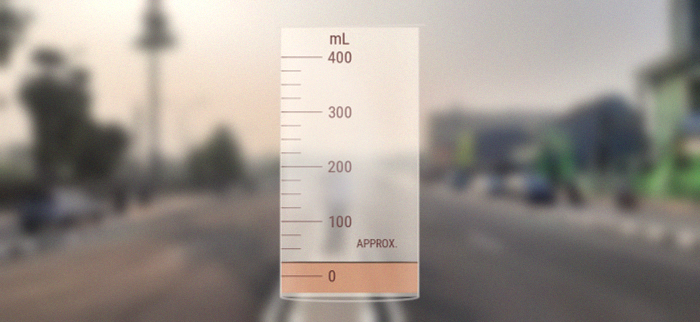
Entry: 25 mL
